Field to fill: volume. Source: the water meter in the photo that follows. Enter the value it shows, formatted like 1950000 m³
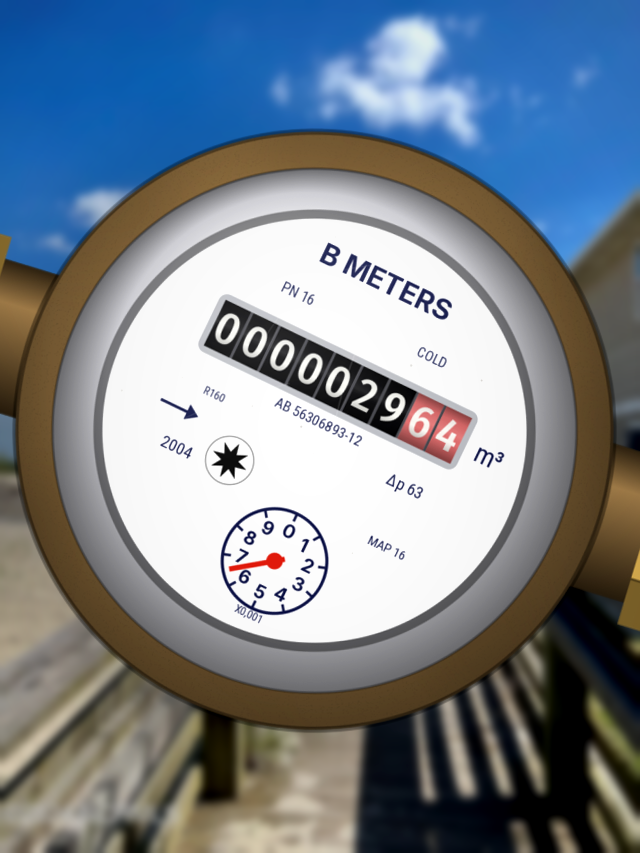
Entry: 29.646 m³
